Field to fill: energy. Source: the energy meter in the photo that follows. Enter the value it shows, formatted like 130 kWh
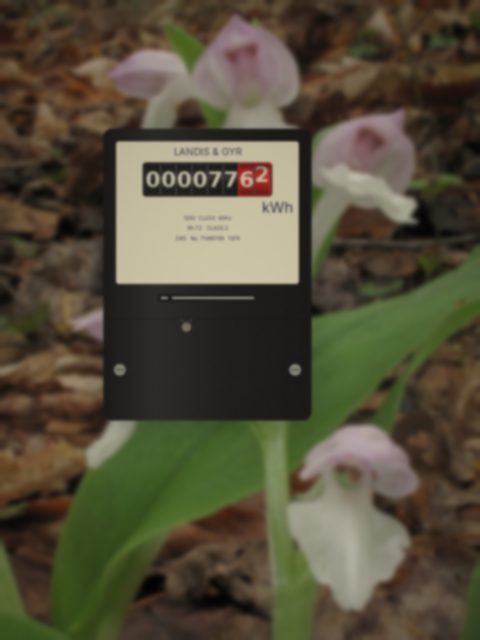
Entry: 77.62 kWh
